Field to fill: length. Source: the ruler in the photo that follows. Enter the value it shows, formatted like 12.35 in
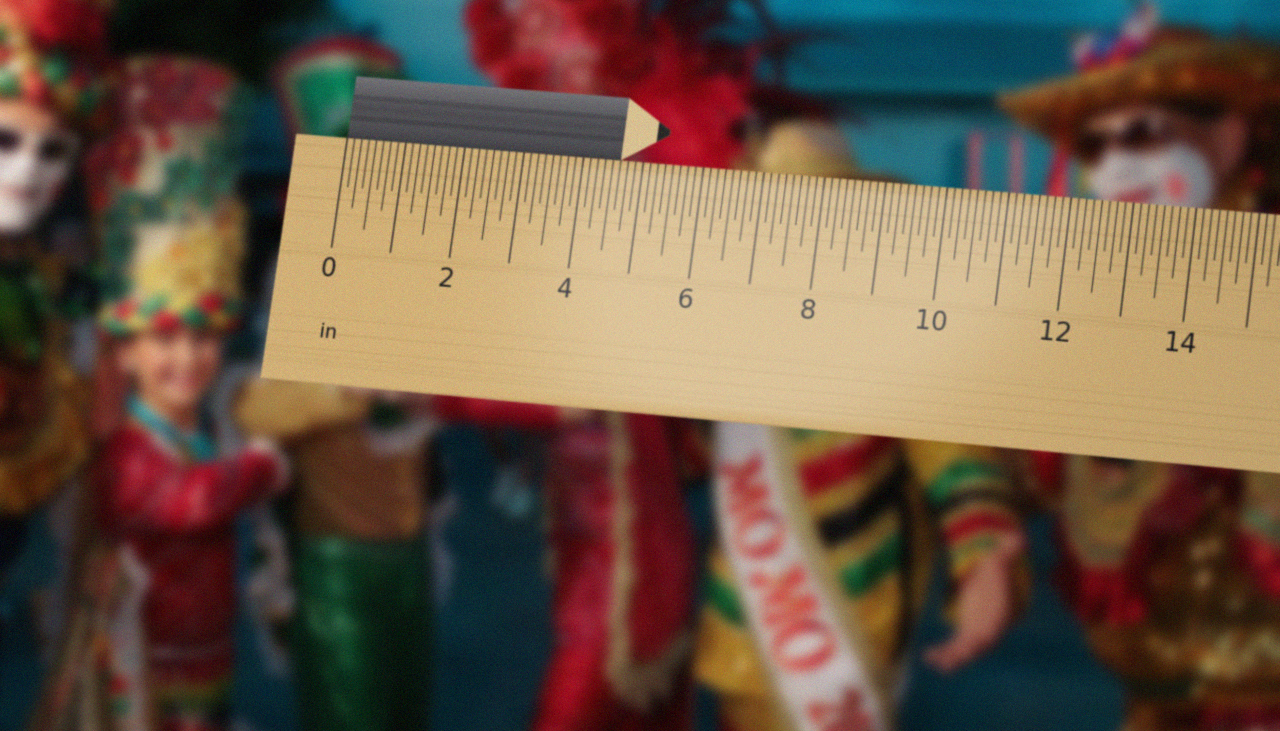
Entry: 5.375 in
